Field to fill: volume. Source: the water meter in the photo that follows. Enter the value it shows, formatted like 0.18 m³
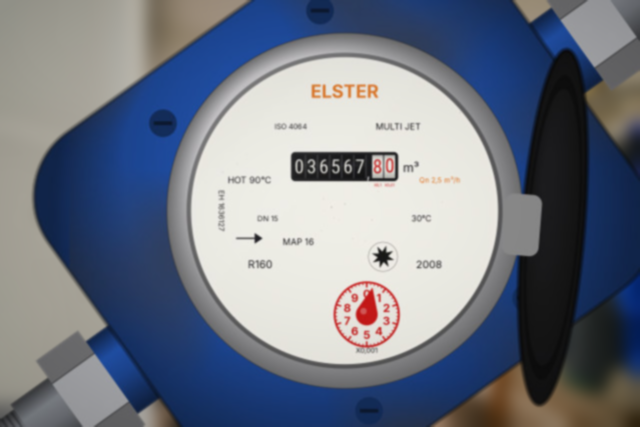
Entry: 36567.800 m³
